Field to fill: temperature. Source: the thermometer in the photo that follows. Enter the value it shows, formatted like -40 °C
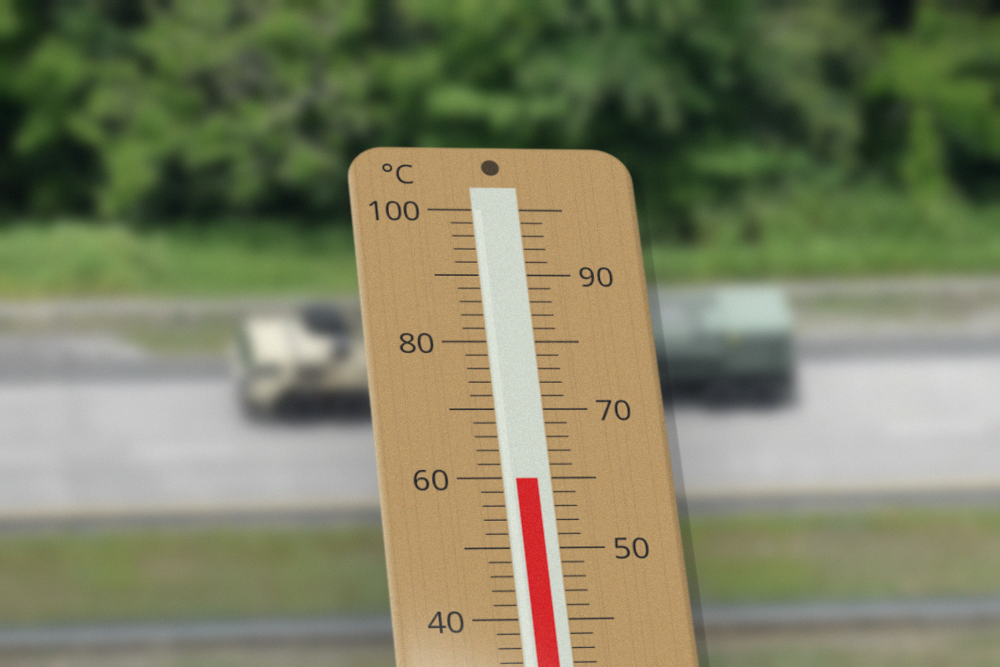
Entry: 60 °C
